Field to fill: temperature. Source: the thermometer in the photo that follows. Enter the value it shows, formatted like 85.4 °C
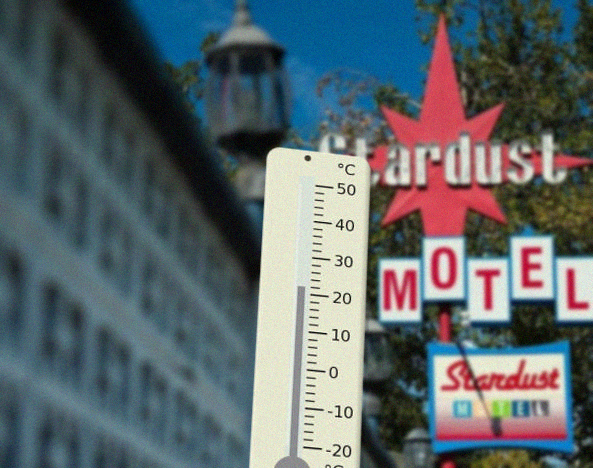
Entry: 22 °C
